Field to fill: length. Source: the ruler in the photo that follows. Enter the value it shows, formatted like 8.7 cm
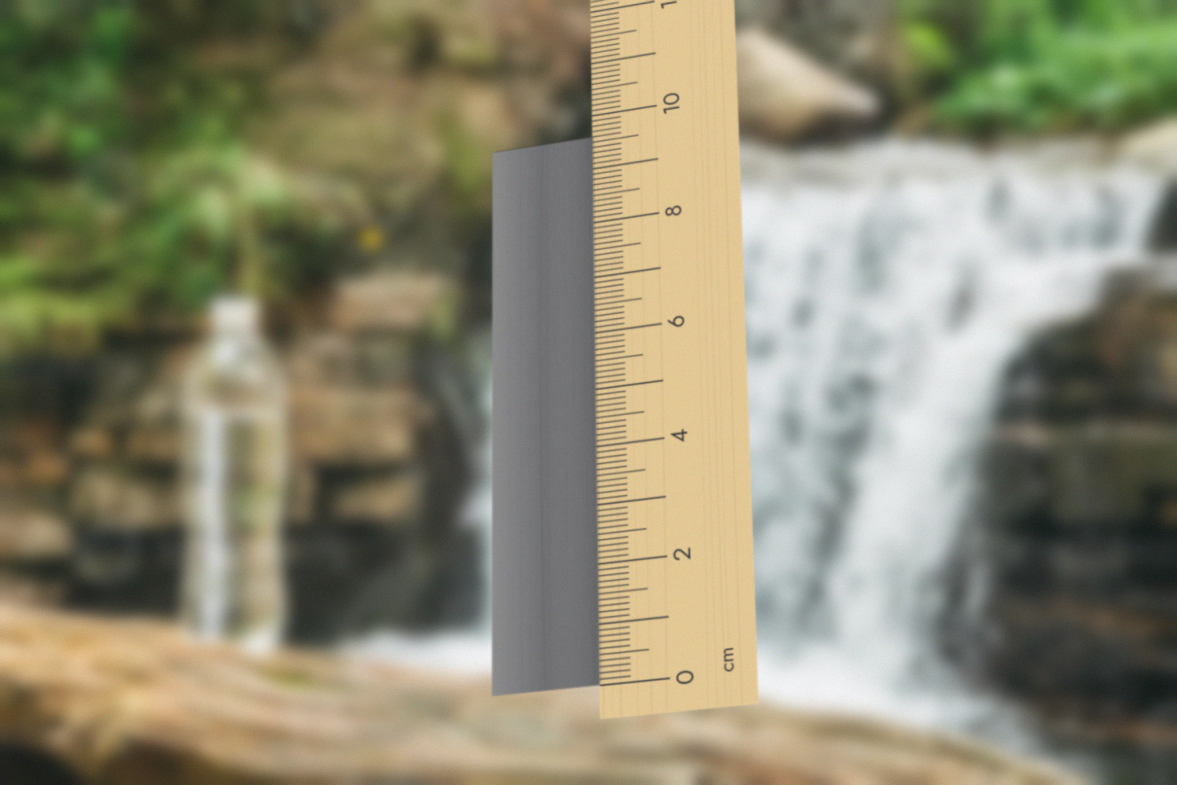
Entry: 9.6 cm
